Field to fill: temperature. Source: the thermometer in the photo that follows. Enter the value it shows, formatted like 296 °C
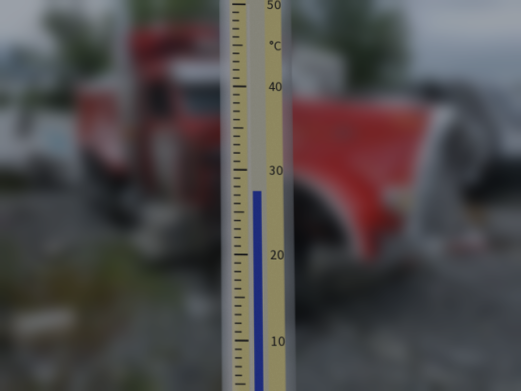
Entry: 27.5 °C
